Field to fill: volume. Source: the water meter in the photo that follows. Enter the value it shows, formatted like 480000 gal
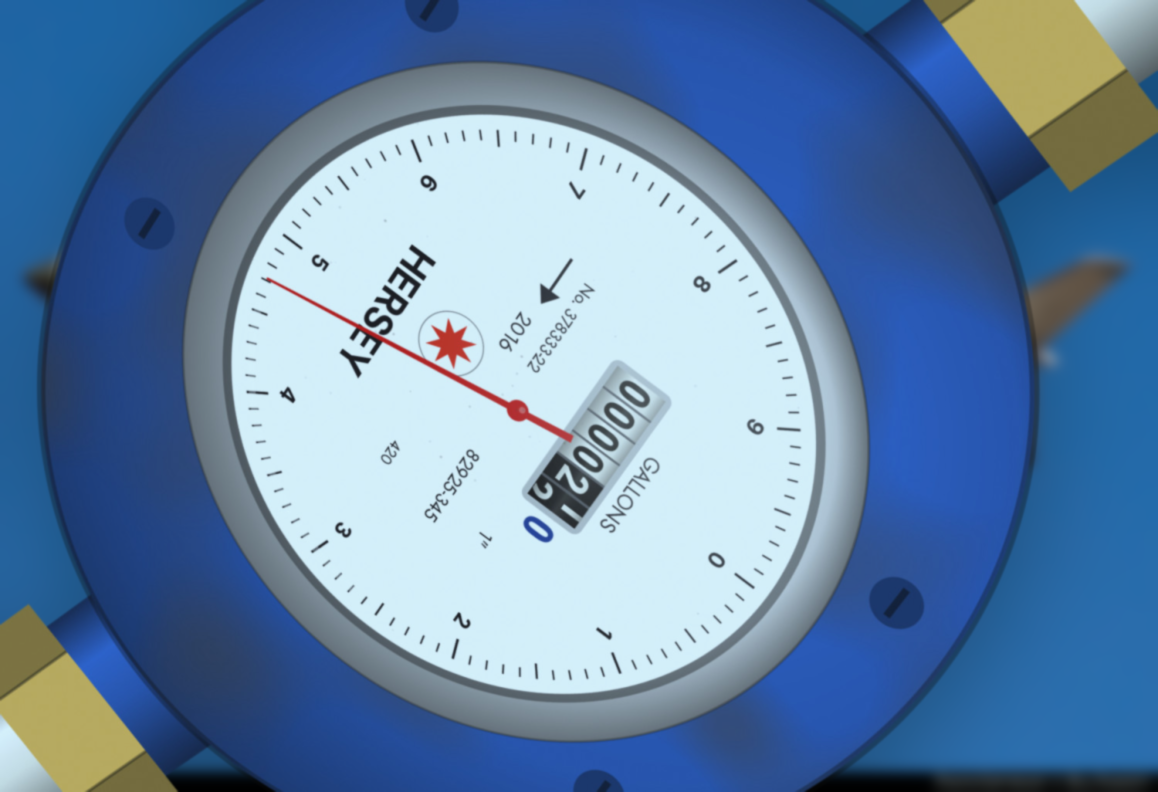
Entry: 214.7 gal
